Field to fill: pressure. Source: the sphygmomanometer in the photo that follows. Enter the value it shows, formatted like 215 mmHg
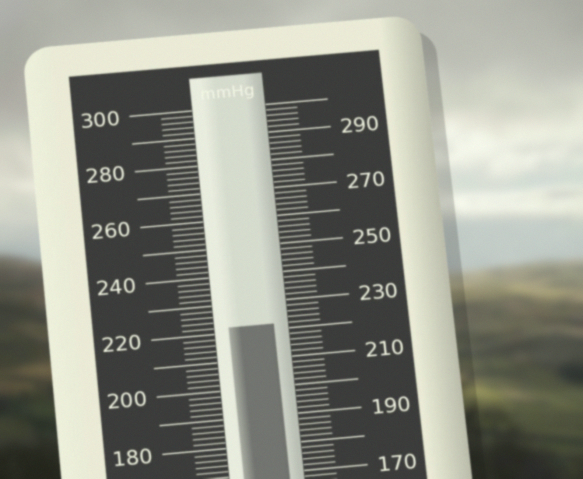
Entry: 222 mmHg
